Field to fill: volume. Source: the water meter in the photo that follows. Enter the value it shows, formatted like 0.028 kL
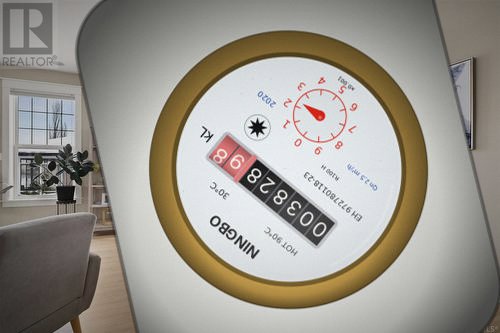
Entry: 3828.982 kL
